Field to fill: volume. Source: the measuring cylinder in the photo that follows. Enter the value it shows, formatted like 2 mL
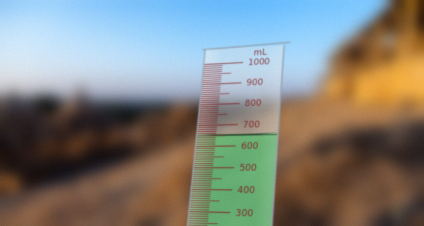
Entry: 650 mL
